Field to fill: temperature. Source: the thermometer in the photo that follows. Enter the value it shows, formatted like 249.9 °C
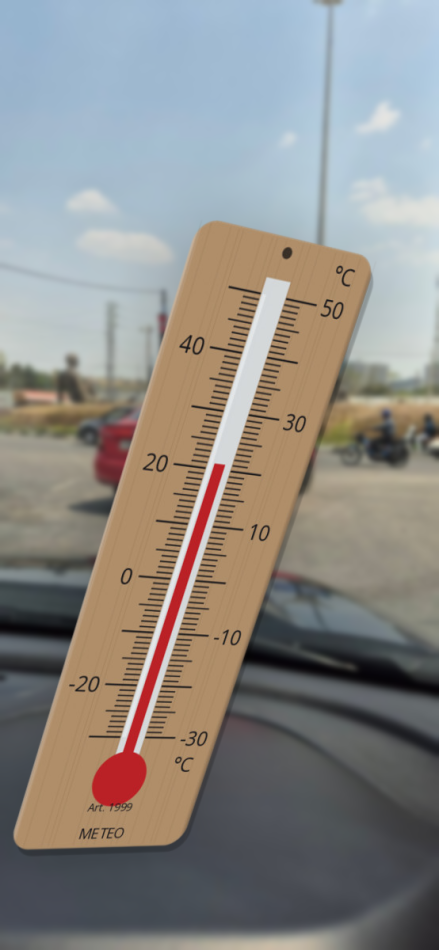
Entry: 21 °C
